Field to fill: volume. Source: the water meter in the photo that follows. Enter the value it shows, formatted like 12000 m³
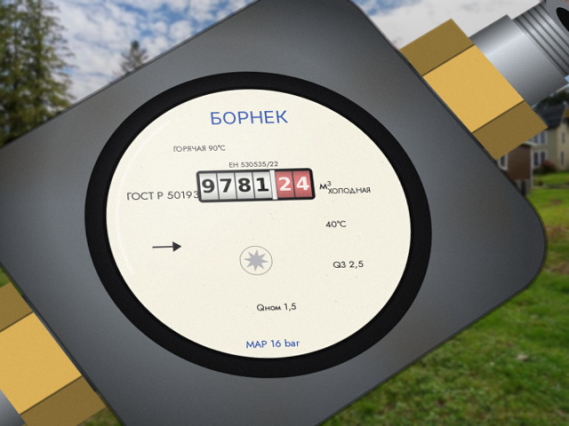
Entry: 9781.24 m³
